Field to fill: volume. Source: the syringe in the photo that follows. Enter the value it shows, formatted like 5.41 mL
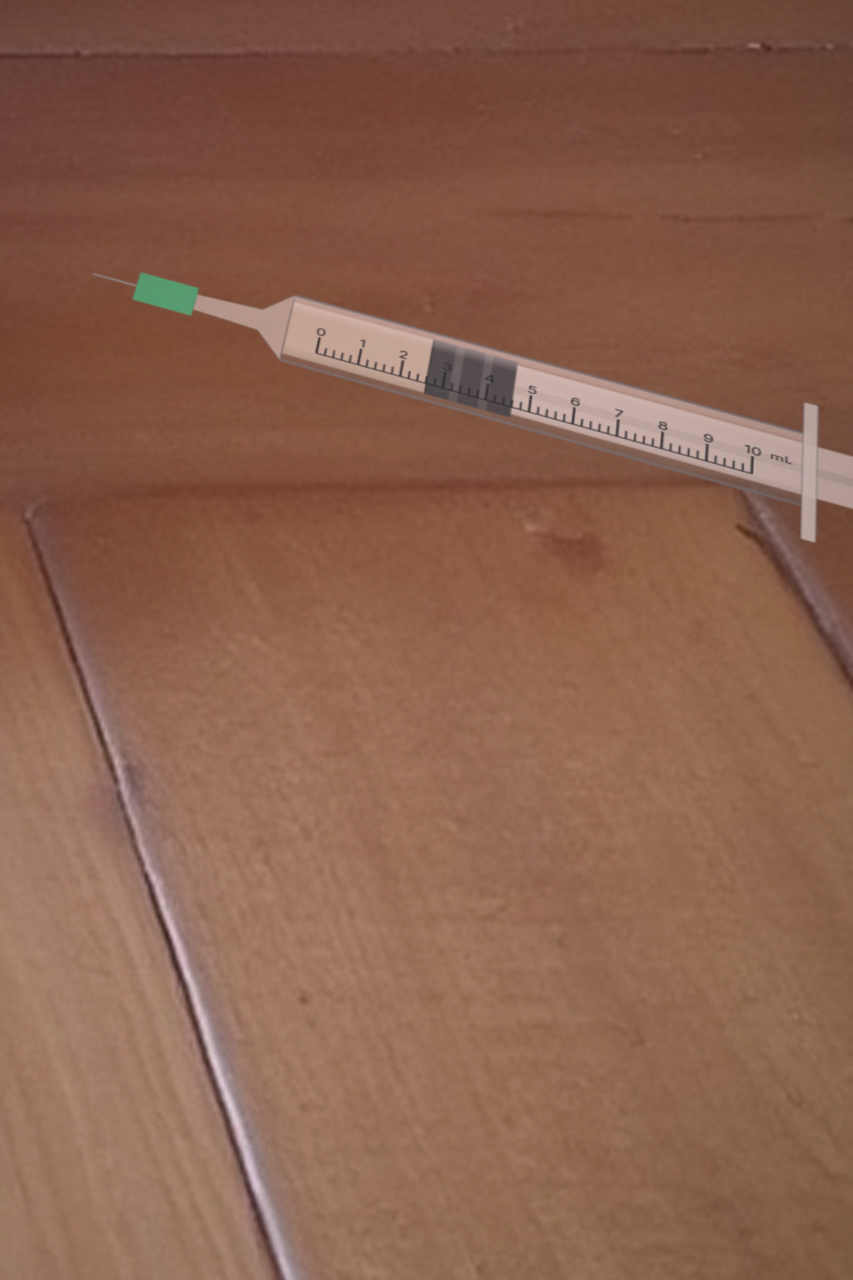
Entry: 2.6 mL
